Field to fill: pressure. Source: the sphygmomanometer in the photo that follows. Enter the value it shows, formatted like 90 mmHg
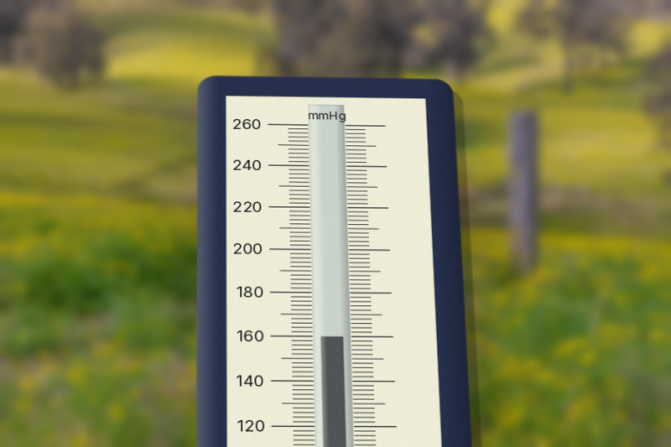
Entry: 160 mmHg
